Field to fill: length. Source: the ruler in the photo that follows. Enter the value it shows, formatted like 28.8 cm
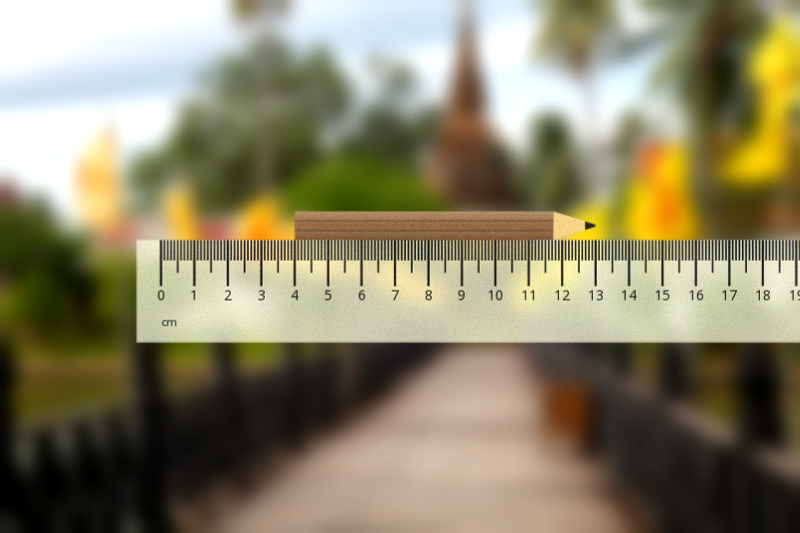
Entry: 9 cm
